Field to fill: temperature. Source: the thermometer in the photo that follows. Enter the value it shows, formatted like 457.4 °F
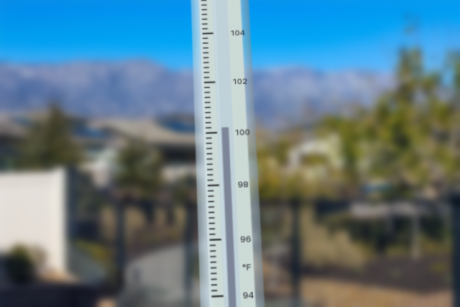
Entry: 100.2 °F
